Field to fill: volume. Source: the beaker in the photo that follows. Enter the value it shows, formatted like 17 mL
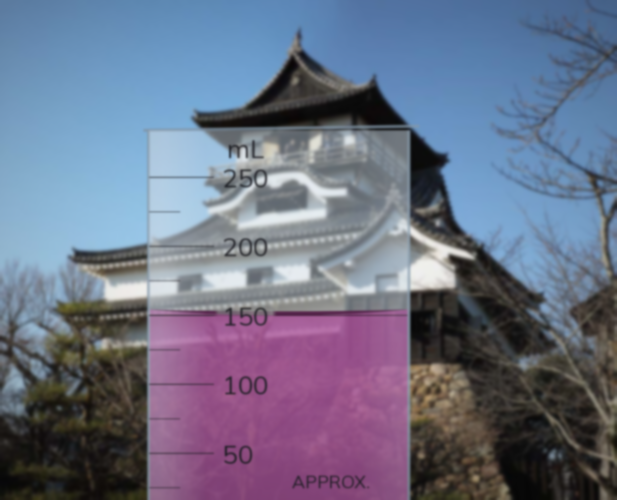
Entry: 150 mL
